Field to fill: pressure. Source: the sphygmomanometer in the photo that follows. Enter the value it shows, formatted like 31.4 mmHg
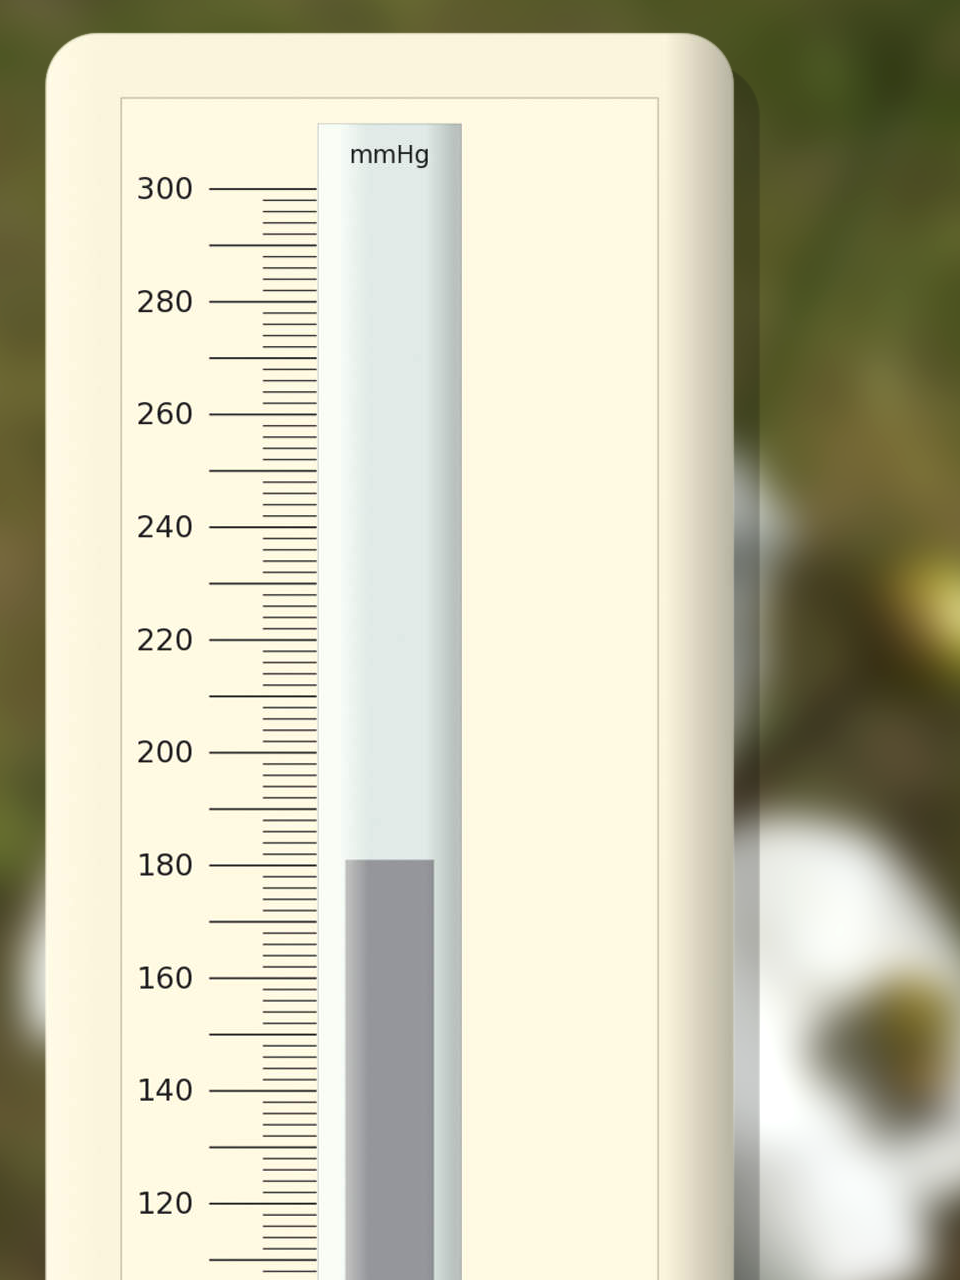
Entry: 181 mmHg
